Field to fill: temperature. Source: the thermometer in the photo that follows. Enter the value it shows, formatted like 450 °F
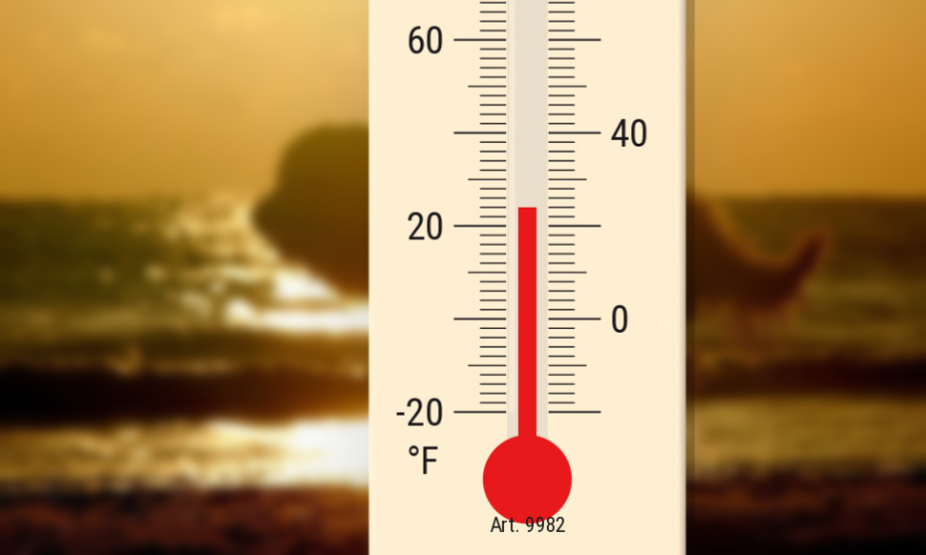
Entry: 24 °F
